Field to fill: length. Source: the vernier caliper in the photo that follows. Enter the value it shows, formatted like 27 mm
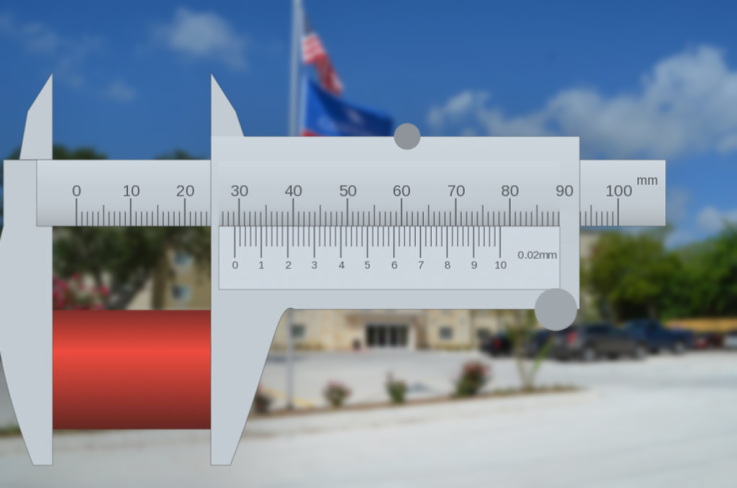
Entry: 29.2 mm
